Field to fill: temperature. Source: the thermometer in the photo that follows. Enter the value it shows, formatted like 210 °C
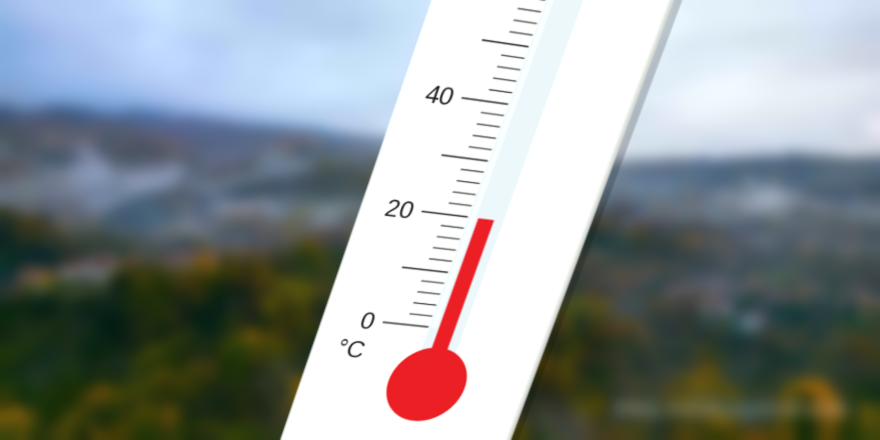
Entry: 20 °C
